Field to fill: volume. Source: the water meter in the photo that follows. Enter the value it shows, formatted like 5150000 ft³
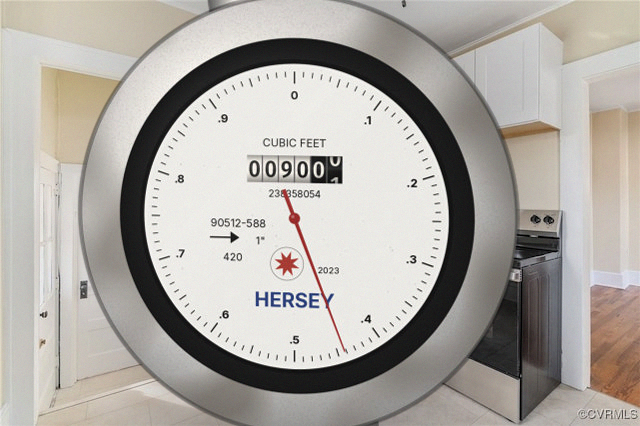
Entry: 9000.44 ft³
